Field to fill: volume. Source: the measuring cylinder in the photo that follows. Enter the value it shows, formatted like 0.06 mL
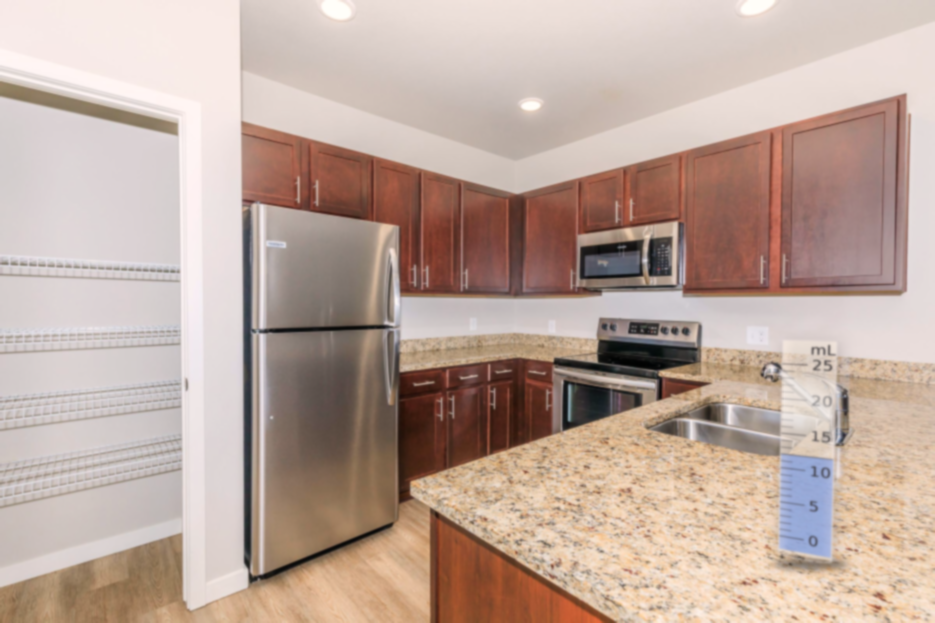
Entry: 12 mL
